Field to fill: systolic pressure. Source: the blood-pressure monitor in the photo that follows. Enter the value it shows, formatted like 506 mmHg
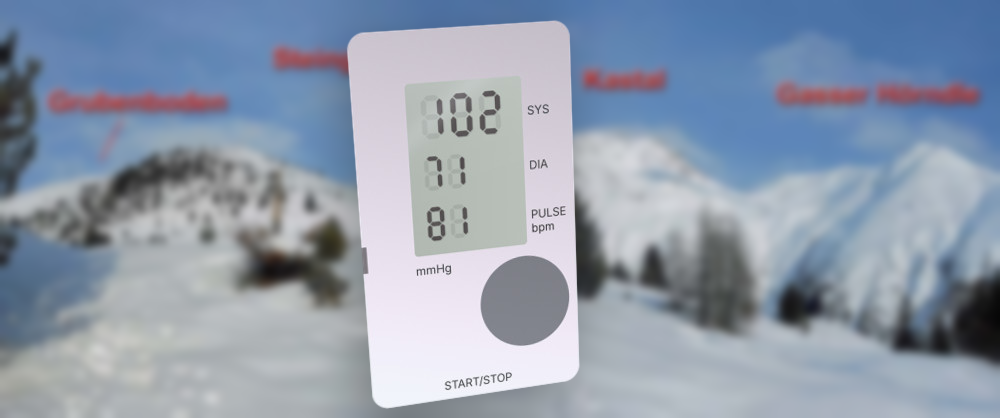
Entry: 102 mmHg
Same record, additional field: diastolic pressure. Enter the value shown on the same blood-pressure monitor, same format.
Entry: 71 mmHg
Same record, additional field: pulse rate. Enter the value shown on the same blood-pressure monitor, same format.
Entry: 81 bpm
